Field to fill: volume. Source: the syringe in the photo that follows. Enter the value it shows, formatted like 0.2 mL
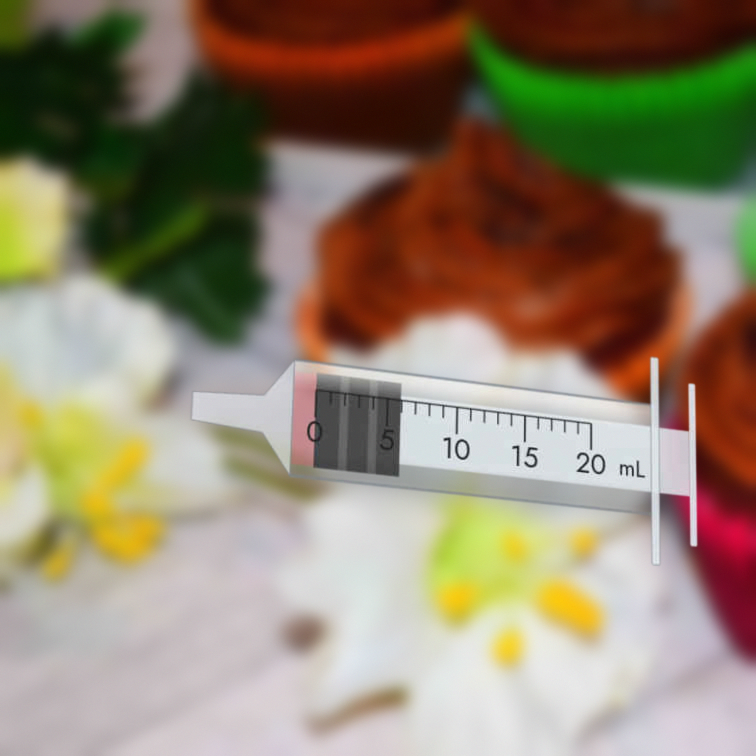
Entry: 0 mL
